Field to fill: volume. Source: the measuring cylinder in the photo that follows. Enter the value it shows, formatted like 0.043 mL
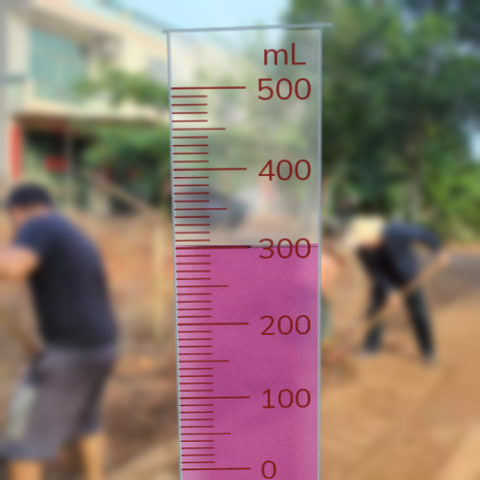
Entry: 300 mL
